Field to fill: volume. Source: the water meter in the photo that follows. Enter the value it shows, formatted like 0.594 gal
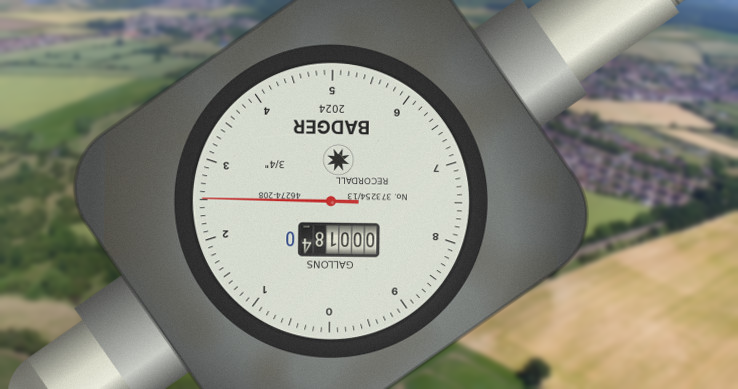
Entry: 1842.5 gal
